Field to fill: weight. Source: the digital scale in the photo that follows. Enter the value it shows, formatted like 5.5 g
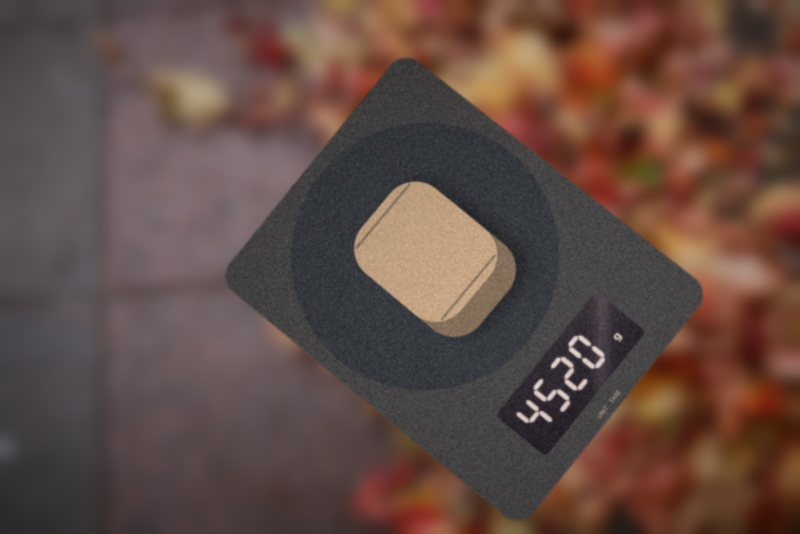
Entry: 4520 g
